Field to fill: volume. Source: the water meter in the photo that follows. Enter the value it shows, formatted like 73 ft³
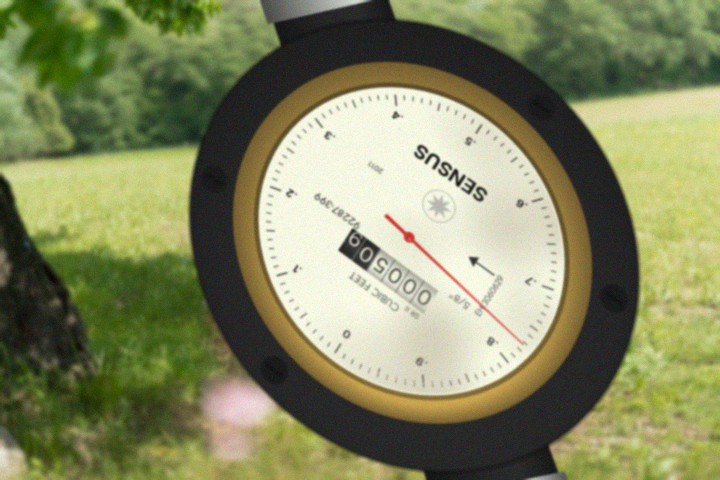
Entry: 508.77 ft³
